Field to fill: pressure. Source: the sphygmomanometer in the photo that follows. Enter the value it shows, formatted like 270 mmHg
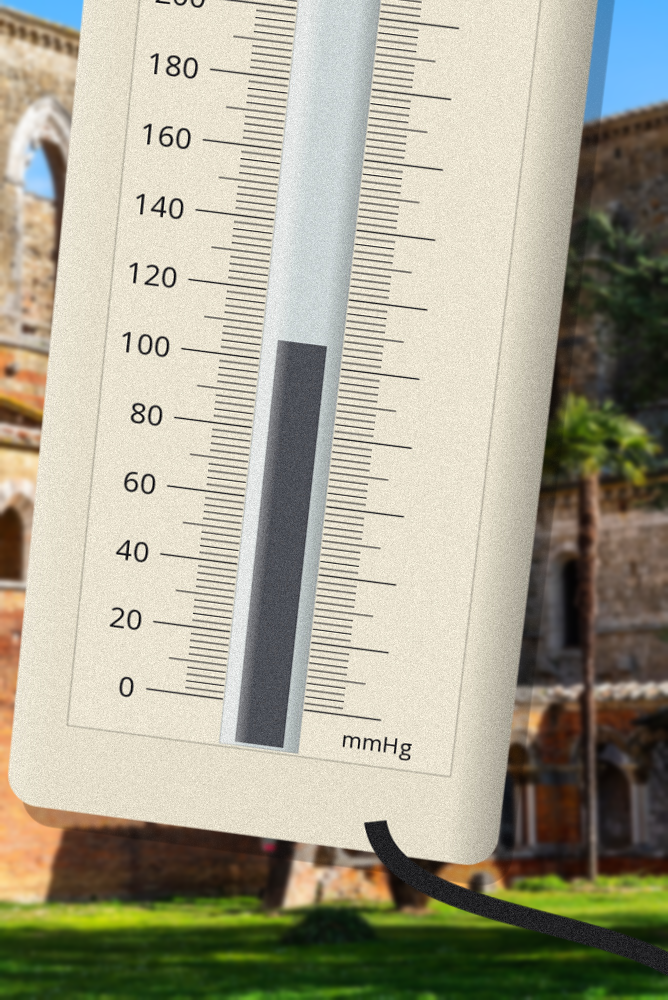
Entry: 106 mmHg
